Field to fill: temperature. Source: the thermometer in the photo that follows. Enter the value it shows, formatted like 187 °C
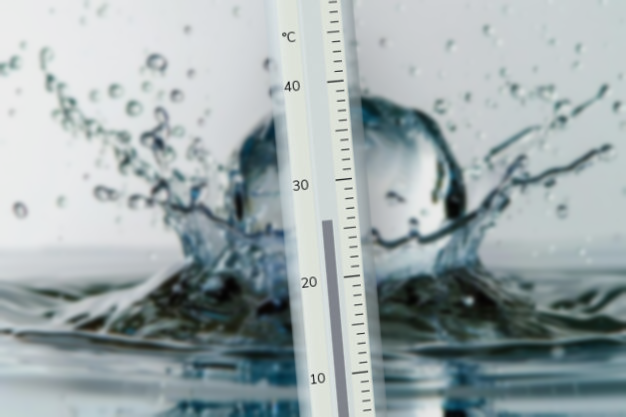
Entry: 26 °C
